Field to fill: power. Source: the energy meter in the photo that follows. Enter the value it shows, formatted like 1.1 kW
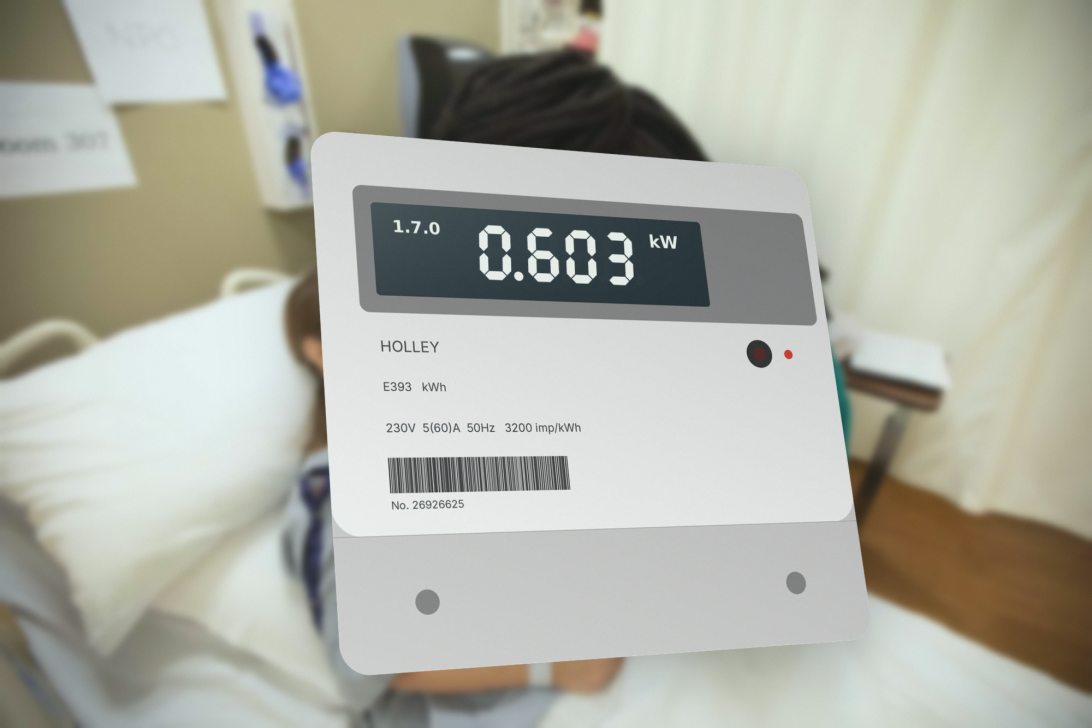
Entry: 0.603 kW
